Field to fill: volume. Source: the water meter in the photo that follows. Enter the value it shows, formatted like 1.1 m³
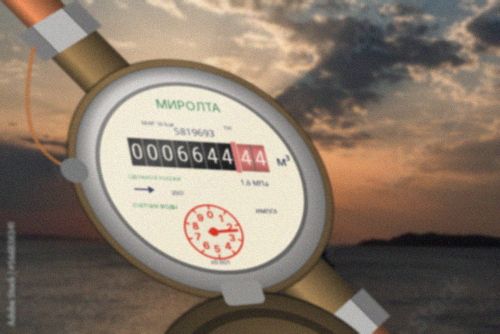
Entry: 6644.442 m³
